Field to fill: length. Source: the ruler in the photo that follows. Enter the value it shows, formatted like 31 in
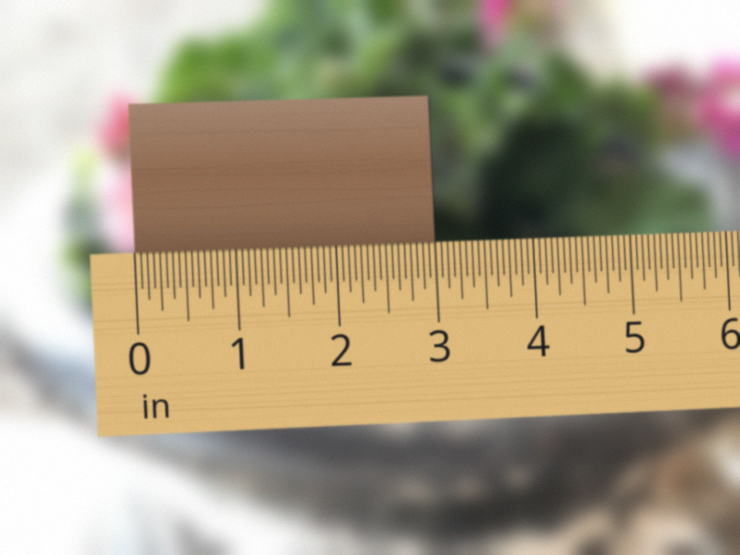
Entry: 3 in
